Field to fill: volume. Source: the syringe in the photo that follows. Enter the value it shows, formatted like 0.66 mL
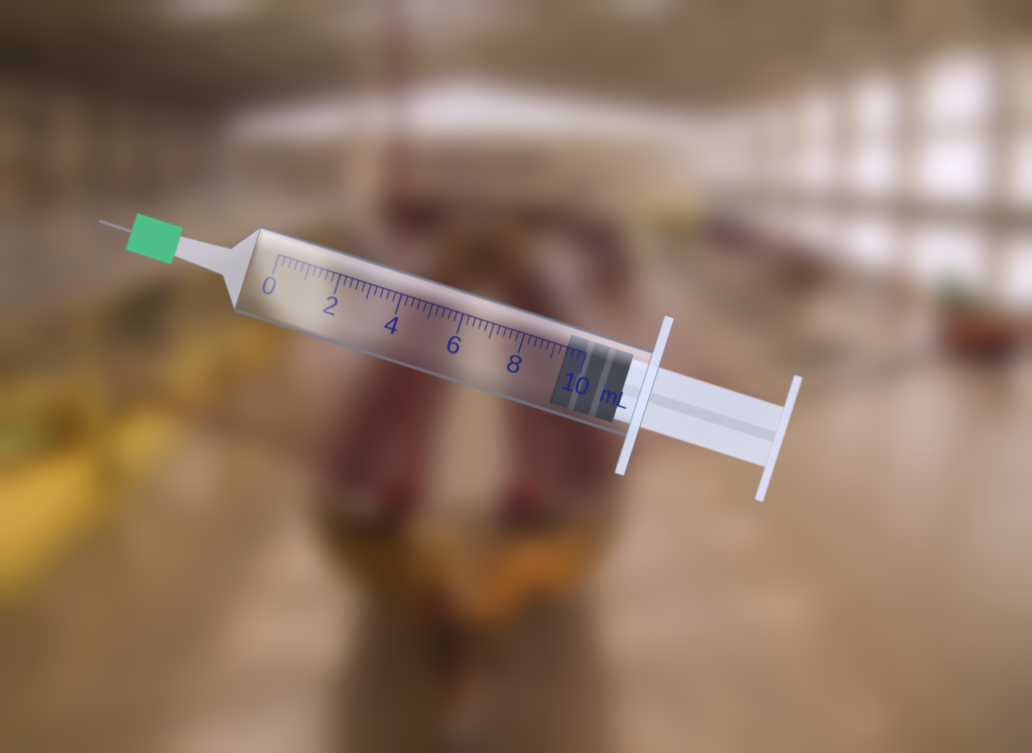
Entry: 9.4 mL
